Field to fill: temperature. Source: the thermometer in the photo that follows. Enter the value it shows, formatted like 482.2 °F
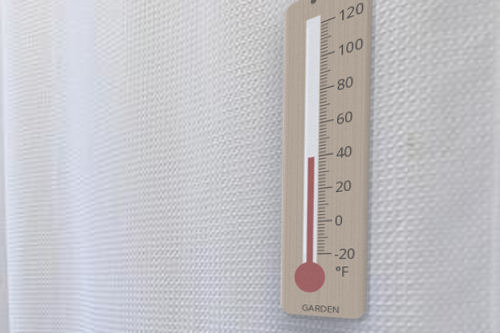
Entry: 40 °F
